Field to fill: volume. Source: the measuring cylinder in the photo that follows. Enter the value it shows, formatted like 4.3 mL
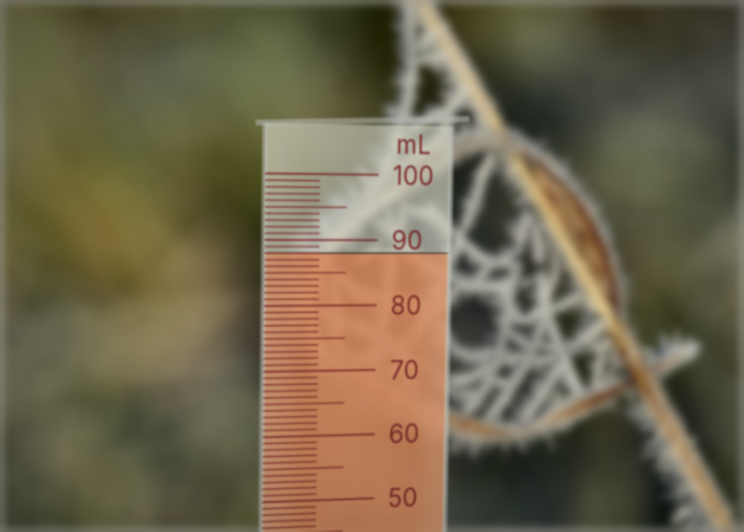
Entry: 88 mL
